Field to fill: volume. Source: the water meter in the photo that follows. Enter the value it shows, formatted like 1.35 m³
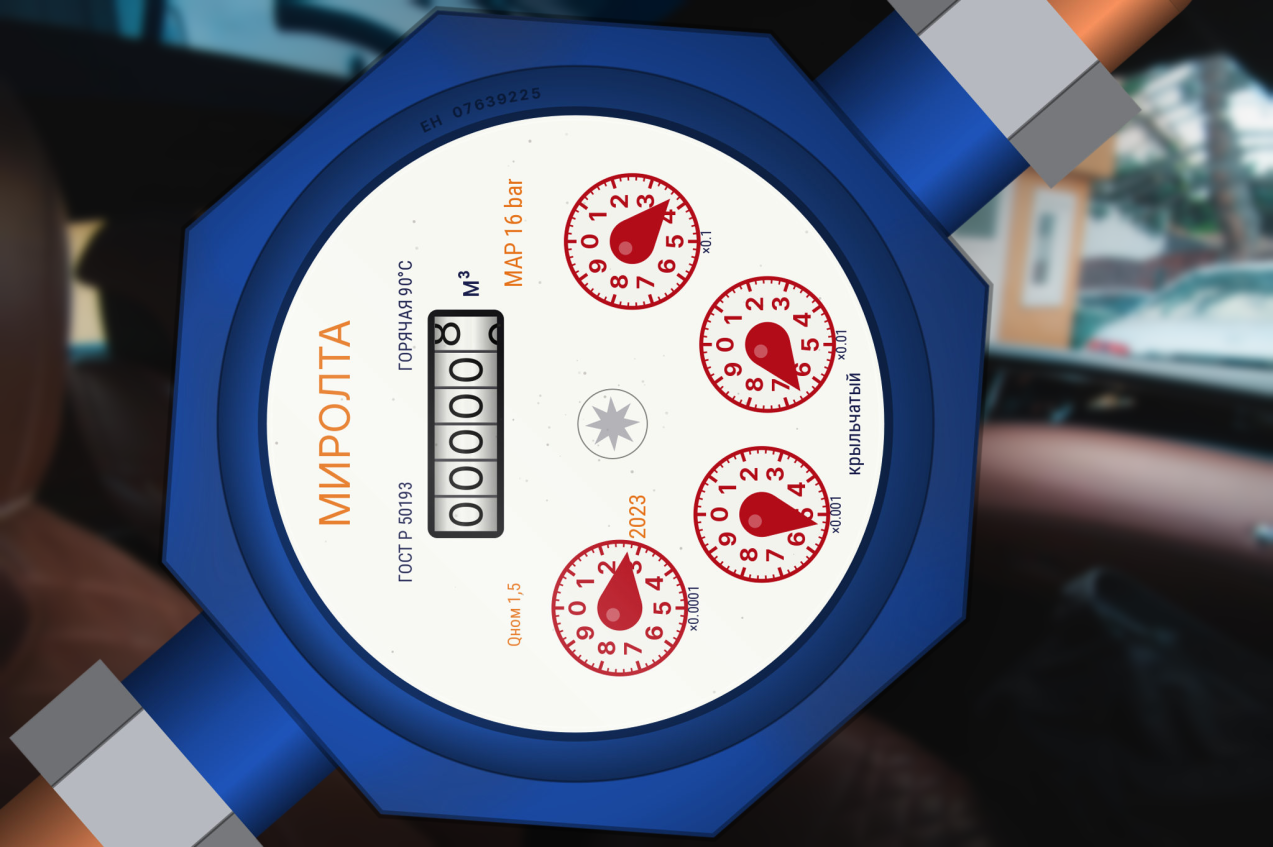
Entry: 8.3652 m³
